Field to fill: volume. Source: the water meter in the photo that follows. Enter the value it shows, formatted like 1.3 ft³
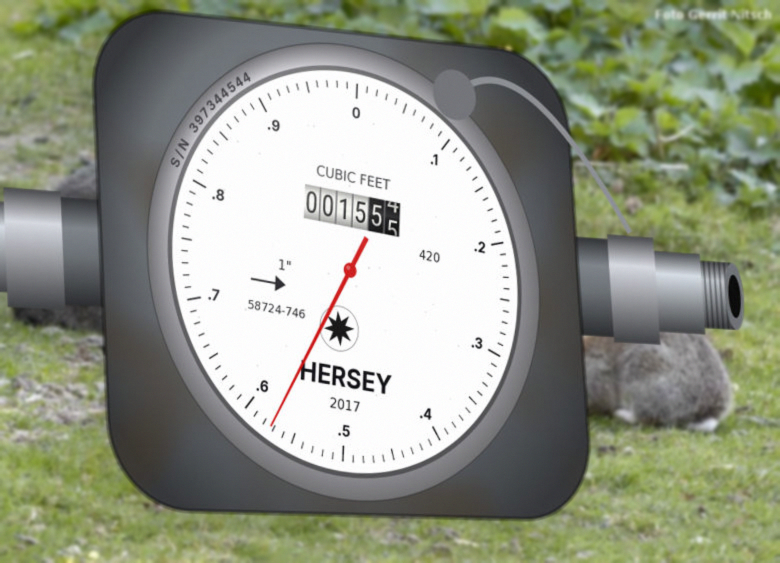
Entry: 1554.57 ft³
